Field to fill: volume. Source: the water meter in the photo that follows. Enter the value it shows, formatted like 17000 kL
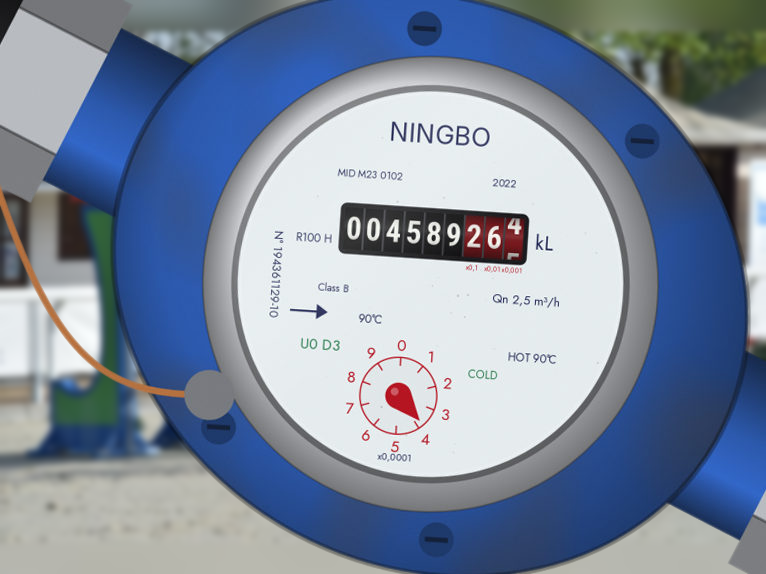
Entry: 4589.2643 kL
